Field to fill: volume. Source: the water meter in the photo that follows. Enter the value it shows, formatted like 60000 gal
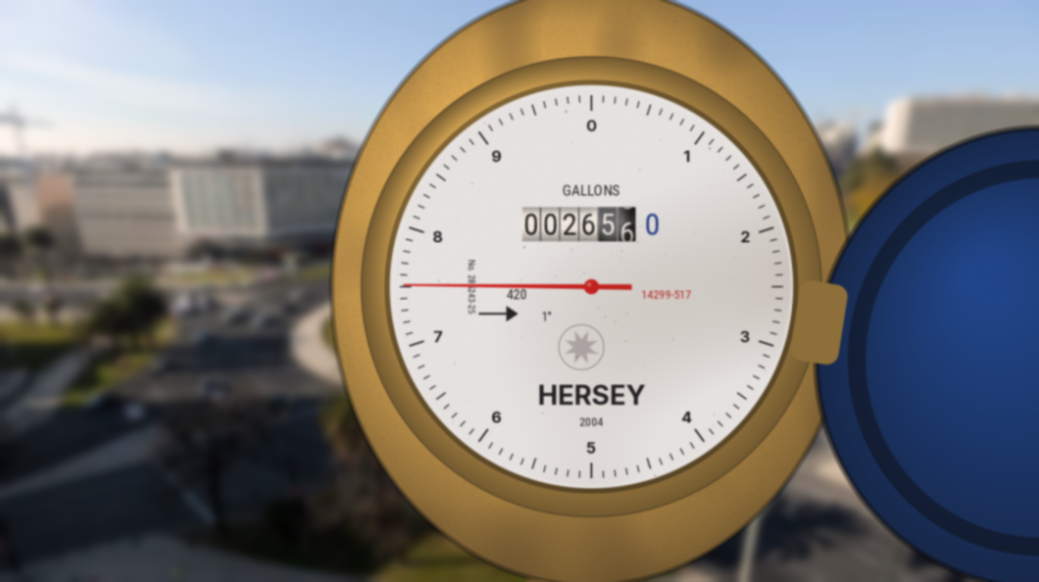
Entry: 26557.5 gal
